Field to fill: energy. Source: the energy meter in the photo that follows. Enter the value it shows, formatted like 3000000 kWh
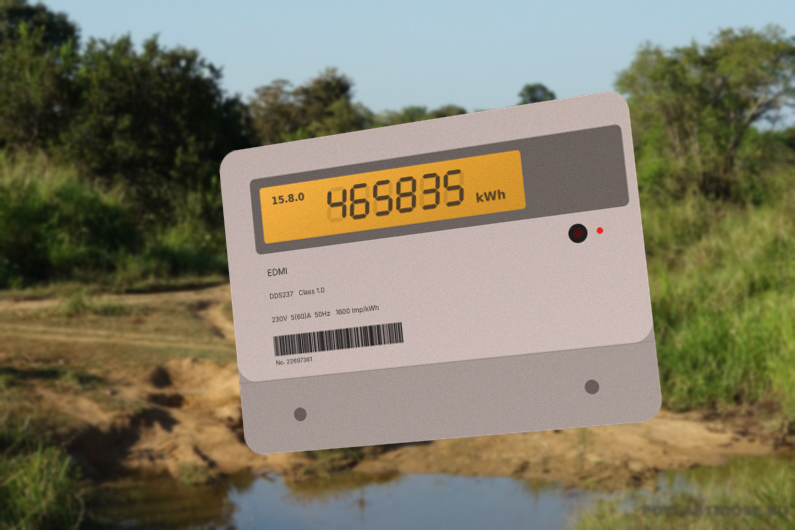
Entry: 465835 kWh
